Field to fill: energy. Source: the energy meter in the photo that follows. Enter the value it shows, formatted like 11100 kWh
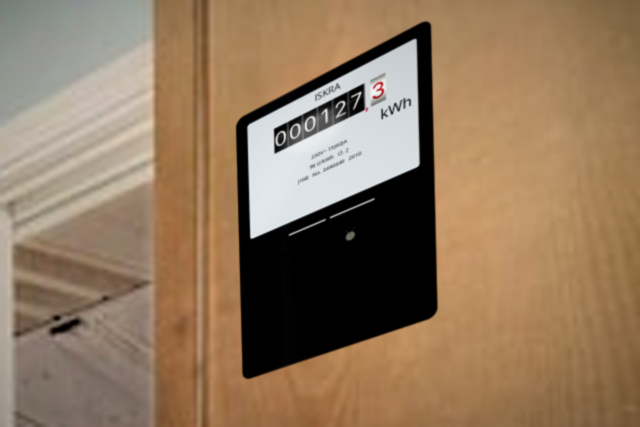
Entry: 127.3 kWh
